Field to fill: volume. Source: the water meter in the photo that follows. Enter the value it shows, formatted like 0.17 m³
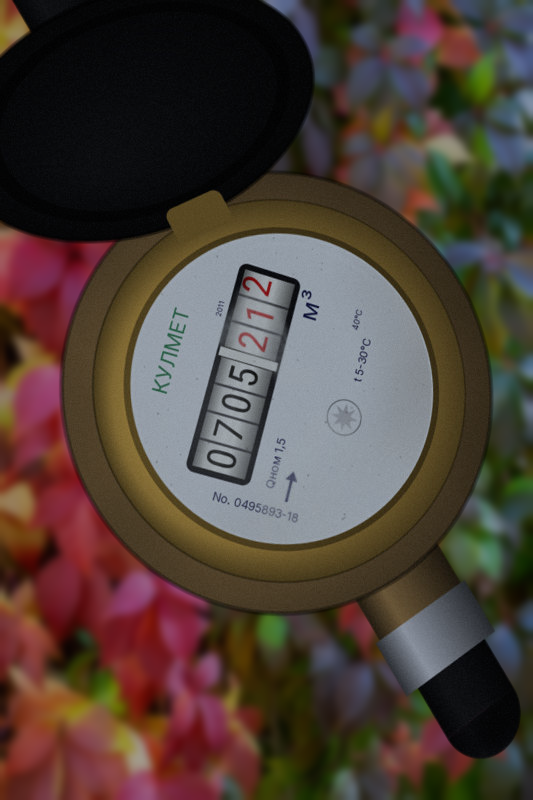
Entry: 705.212 m³
